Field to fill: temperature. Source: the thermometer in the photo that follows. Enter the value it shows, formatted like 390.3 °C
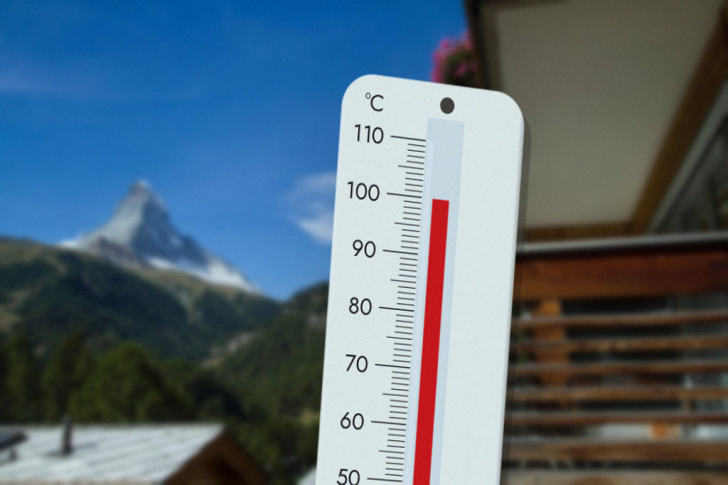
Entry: 100 °C
